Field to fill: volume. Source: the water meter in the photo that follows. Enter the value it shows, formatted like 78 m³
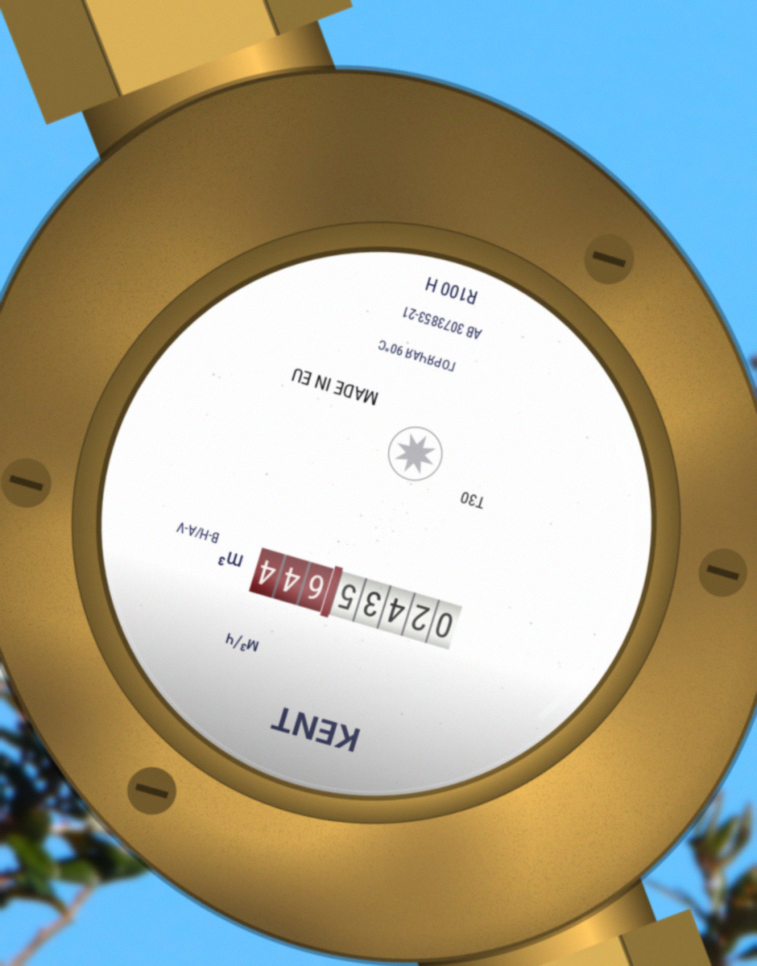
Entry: 2435.644 m³
